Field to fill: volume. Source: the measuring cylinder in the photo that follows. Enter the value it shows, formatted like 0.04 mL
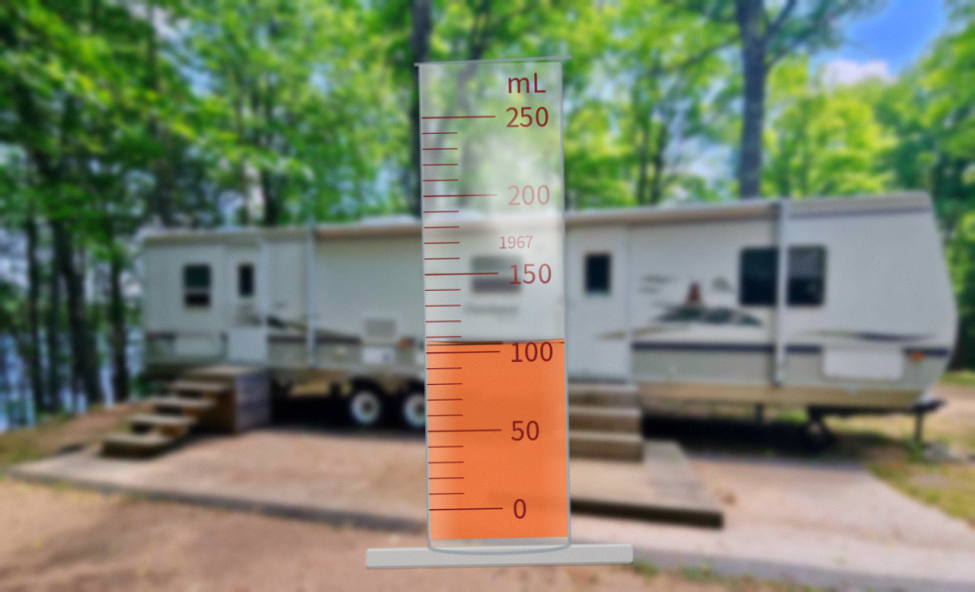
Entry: 105 mL
